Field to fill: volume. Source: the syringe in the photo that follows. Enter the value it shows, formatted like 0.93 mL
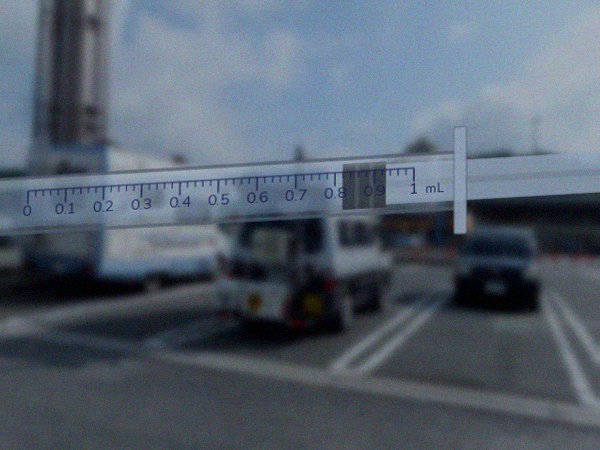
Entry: 0.82 mL
